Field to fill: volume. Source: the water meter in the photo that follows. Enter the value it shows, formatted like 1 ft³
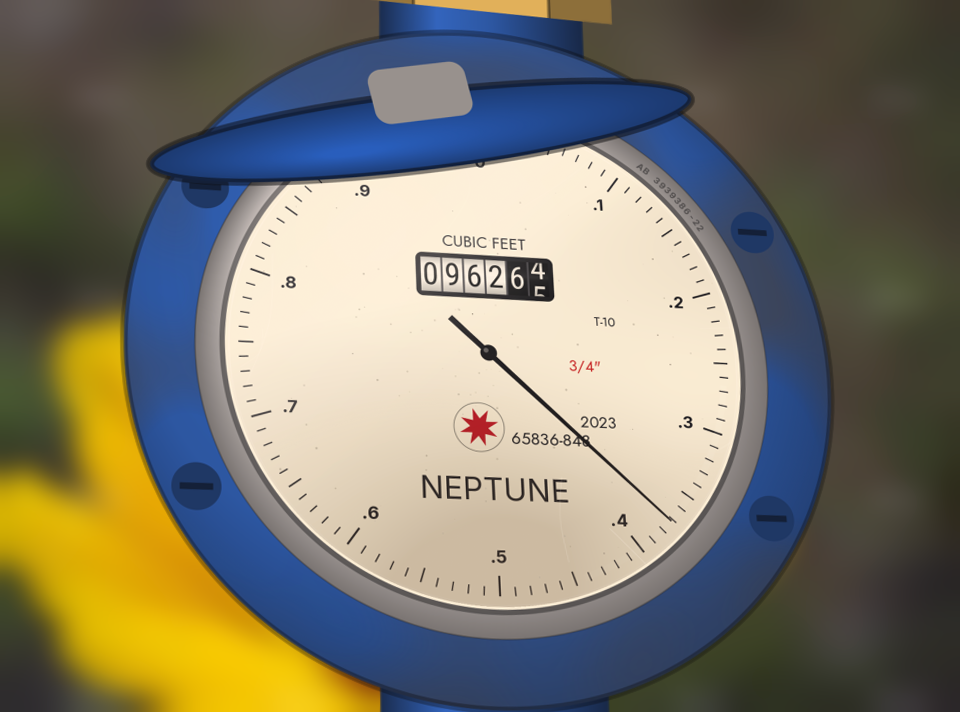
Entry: 96264.37 ft³
